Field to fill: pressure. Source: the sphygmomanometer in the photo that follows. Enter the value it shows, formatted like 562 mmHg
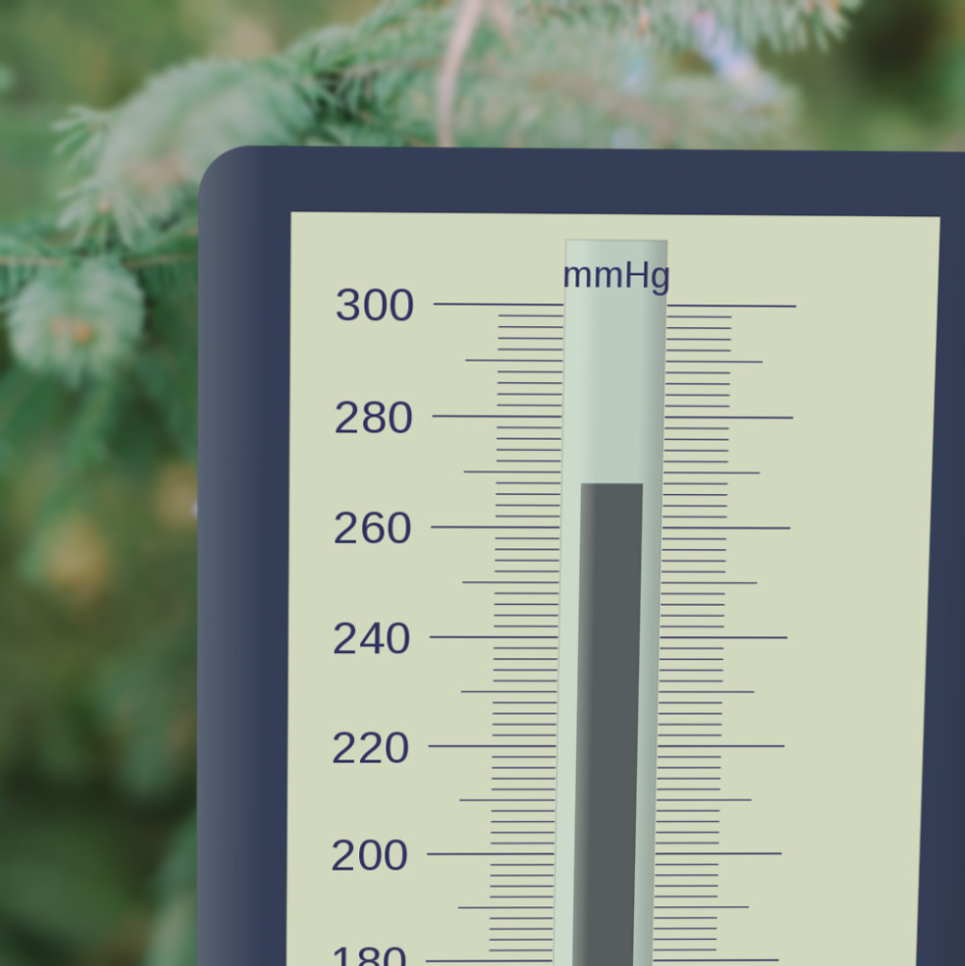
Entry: 268 mmHg
